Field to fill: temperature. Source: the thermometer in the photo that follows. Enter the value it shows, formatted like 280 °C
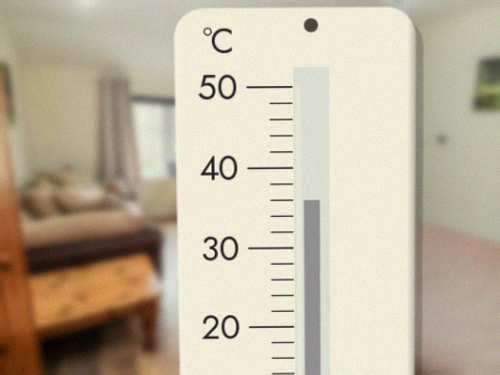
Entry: 36 °C
